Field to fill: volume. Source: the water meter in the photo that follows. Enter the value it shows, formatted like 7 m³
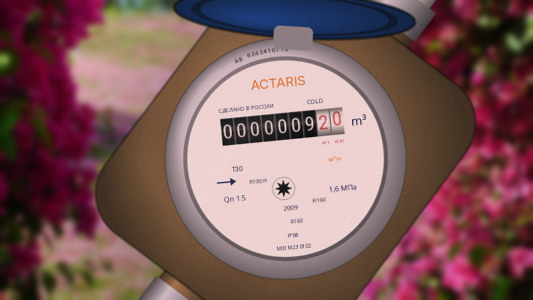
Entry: 9.20 m³
